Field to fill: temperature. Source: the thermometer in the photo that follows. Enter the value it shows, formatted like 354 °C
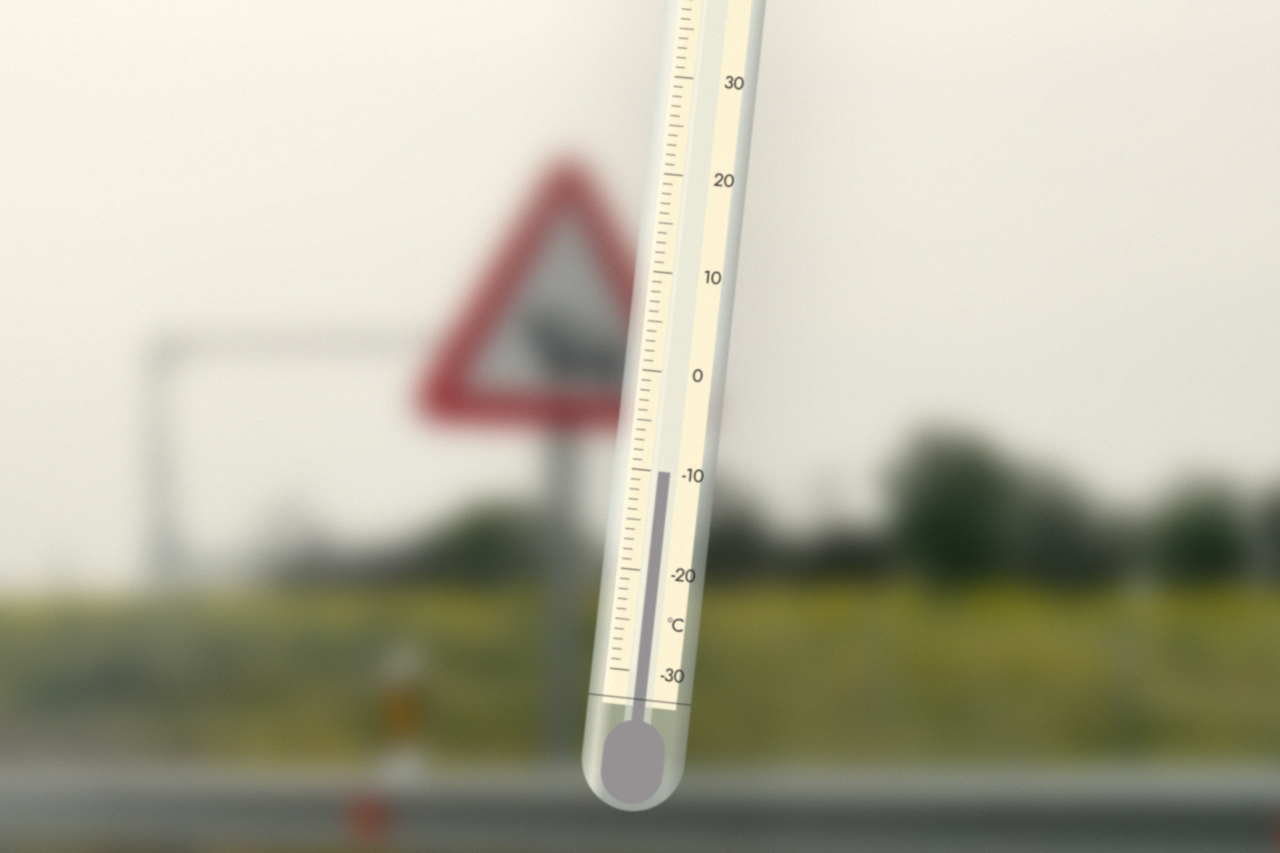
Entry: -10 °C
